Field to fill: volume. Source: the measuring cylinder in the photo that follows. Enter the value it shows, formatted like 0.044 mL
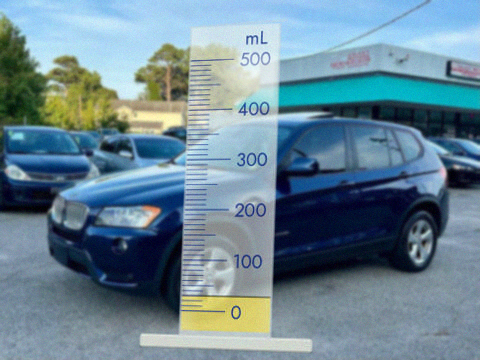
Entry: 30 mL
